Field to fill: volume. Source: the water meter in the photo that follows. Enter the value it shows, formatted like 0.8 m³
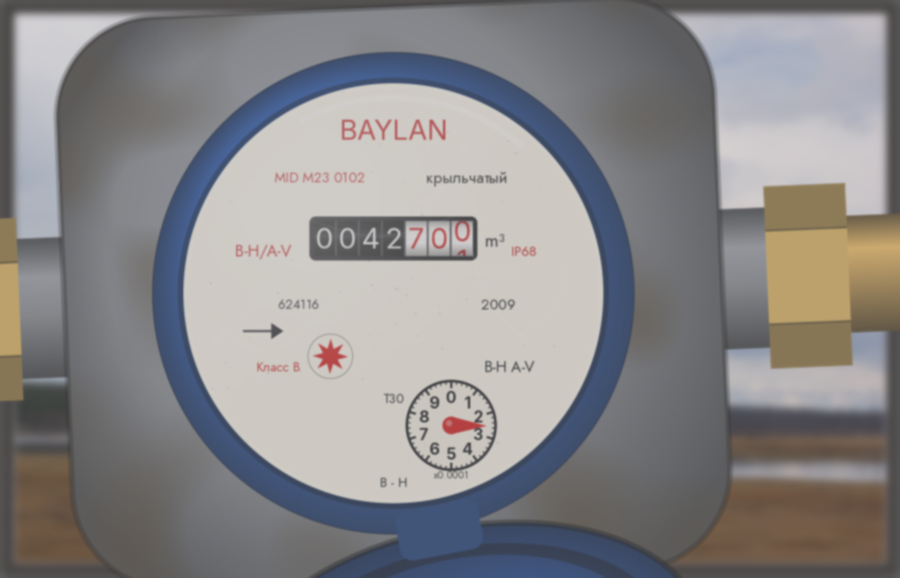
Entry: 42.7002 m³
